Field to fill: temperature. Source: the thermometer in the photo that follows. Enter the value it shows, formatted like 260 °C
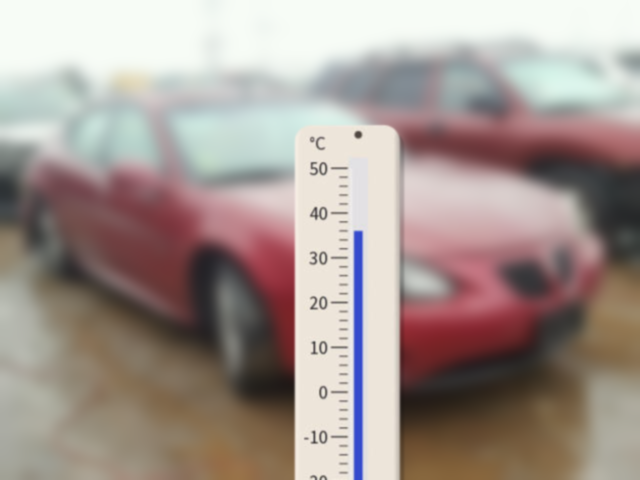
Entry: 36 °C
